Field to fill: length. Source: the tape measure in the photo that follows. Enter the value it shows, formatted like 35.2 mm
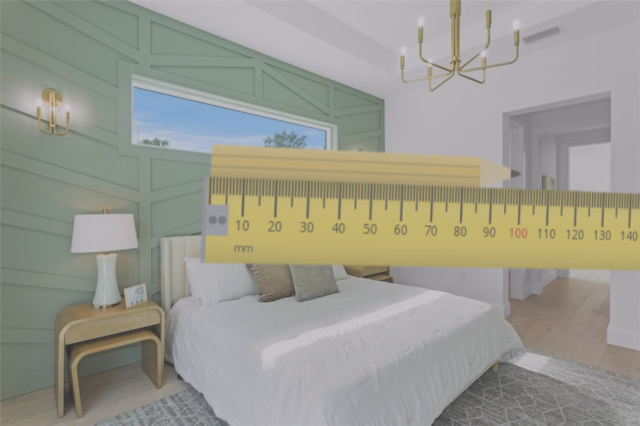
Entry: 100 mm
